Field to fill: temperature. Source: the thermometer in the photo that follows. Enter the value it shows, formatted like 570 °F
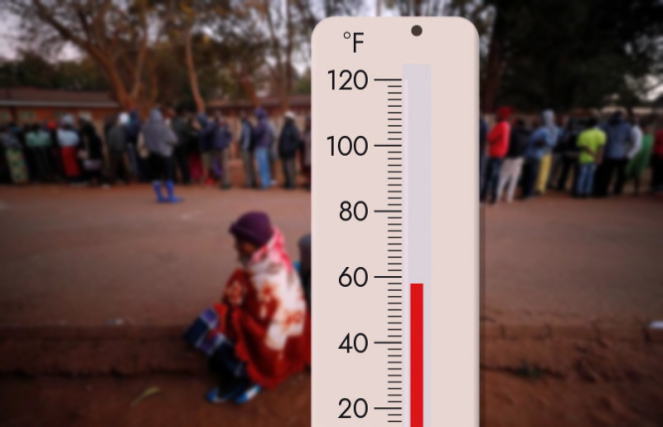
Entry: 58 °F
